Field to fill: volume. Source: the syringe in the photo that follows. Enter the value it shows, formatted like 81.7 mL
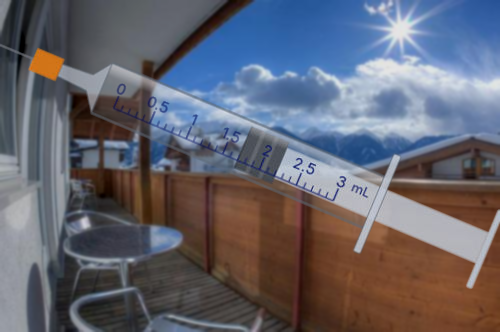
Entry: 1.7 mL
